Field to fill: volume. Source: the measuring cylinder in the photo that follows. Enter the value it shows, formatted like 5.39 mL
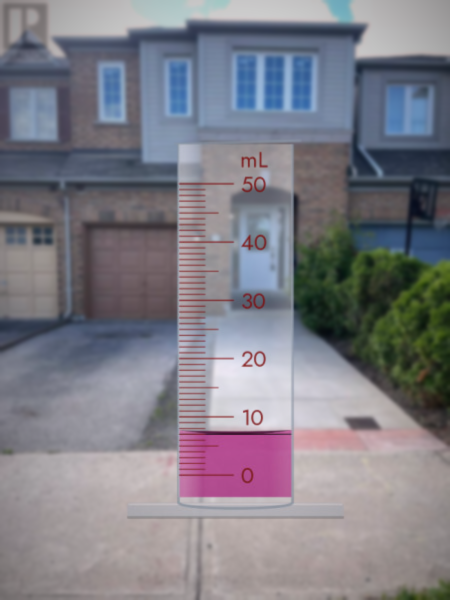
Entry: 7 mL
